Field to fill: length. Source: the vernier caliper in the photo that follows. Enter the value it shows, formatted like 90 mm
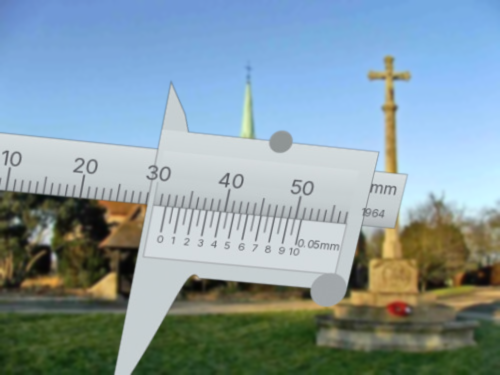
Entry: 31.8 mm
